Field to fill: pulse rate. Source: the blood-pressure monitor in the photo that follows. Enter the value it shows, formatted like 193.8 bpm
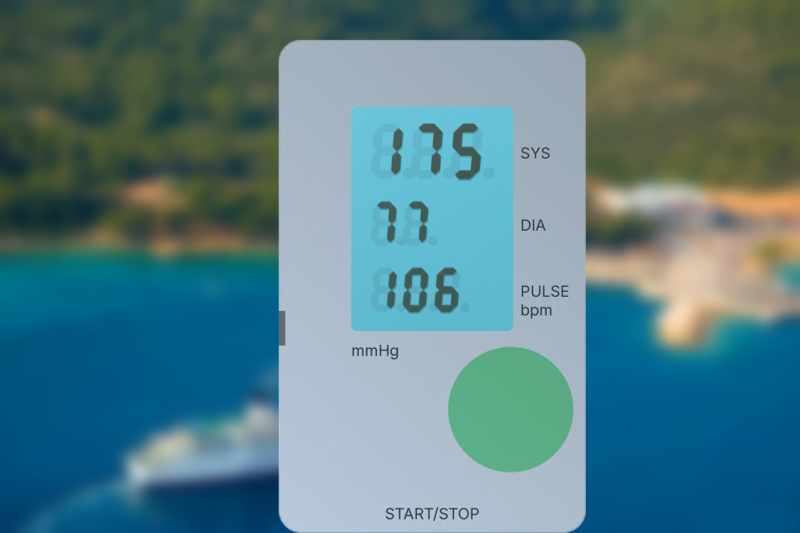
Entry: 106 bpm
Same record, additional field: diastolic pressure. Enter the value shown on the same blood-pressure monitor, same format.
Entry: 77 mmHg
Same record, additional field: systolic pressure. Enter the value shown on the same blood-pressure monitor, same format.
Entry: 175 mmHg
